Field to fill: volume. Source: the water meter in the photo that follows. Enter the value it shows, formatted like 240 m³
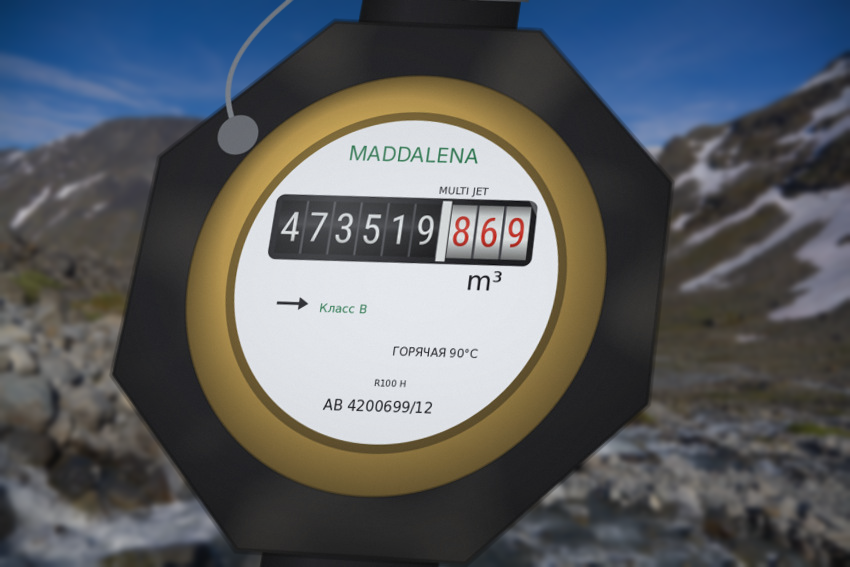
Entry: 473519.869 m³
